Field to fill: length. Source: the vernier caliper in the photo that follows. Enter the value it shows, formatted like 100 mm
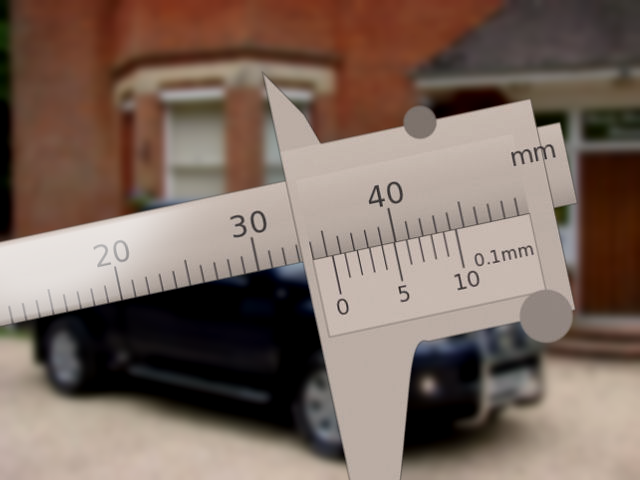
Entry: 35.4 mm
